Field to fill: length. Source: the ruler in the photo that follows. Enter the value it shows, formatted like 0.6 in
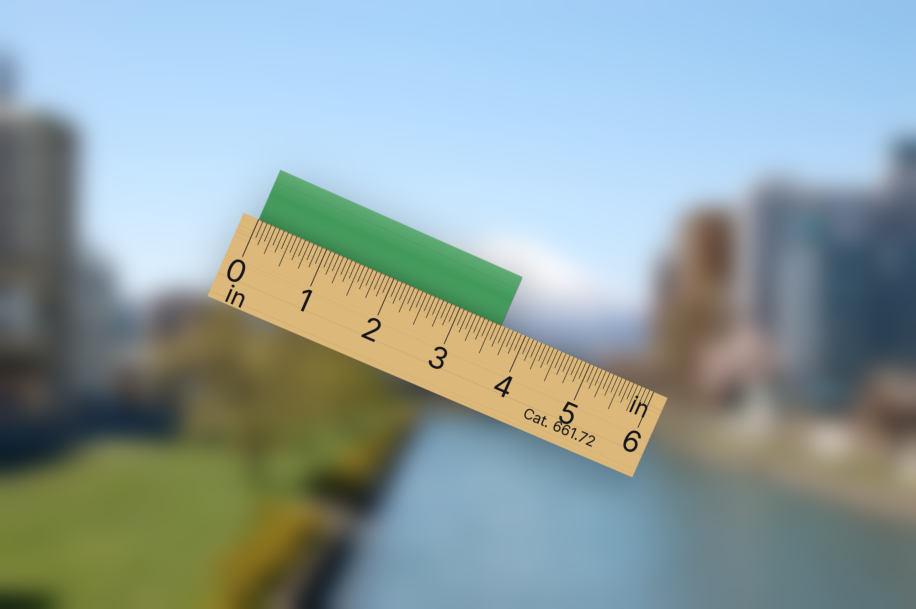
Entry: 3.625 in
